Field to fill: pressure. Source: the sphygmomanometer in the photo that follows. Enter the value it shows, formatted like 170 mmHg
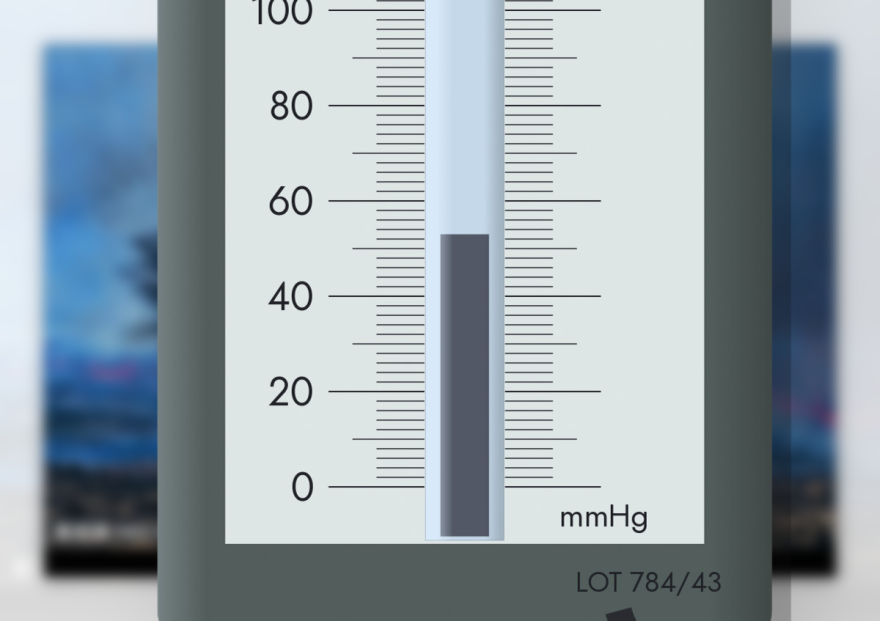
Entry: 53 mmHg
